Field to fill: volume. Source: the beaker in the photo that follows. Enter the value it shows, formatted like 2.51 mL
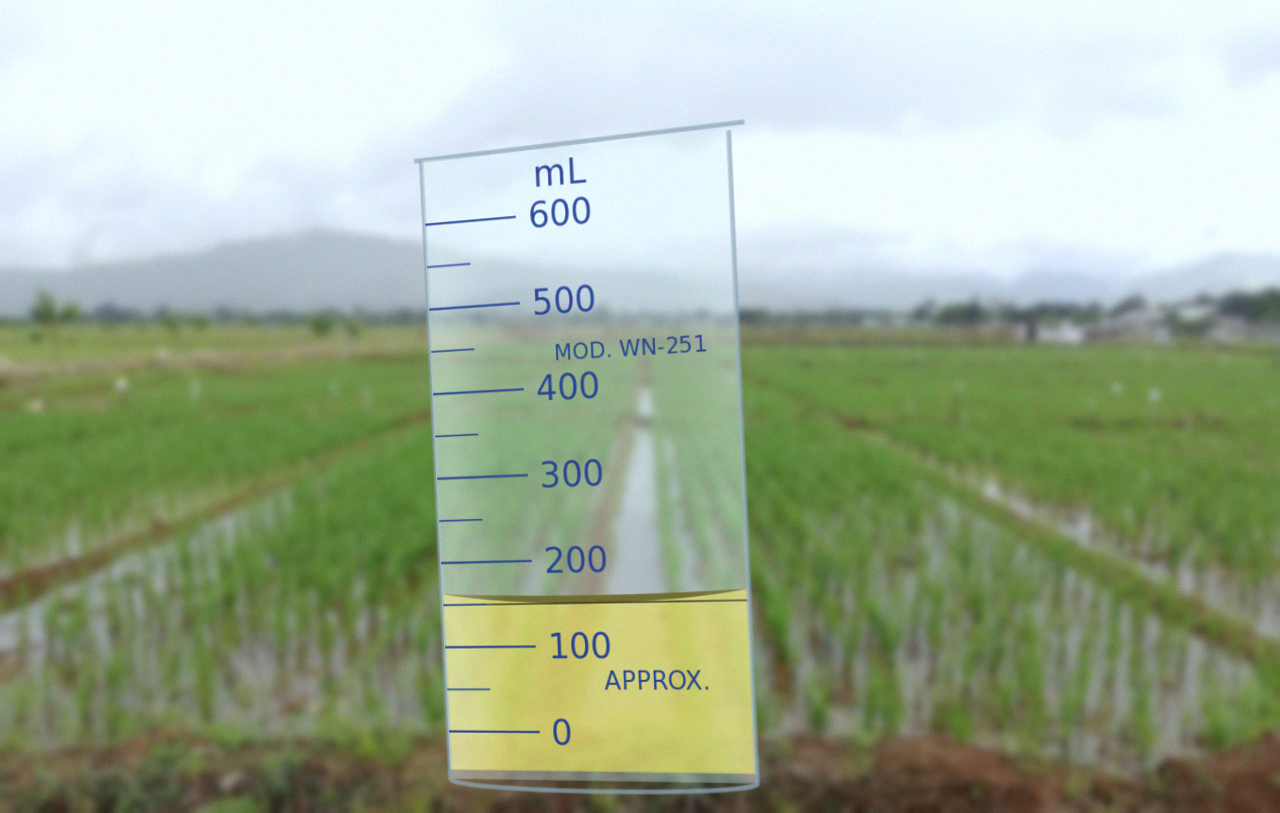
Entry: 150 mL
